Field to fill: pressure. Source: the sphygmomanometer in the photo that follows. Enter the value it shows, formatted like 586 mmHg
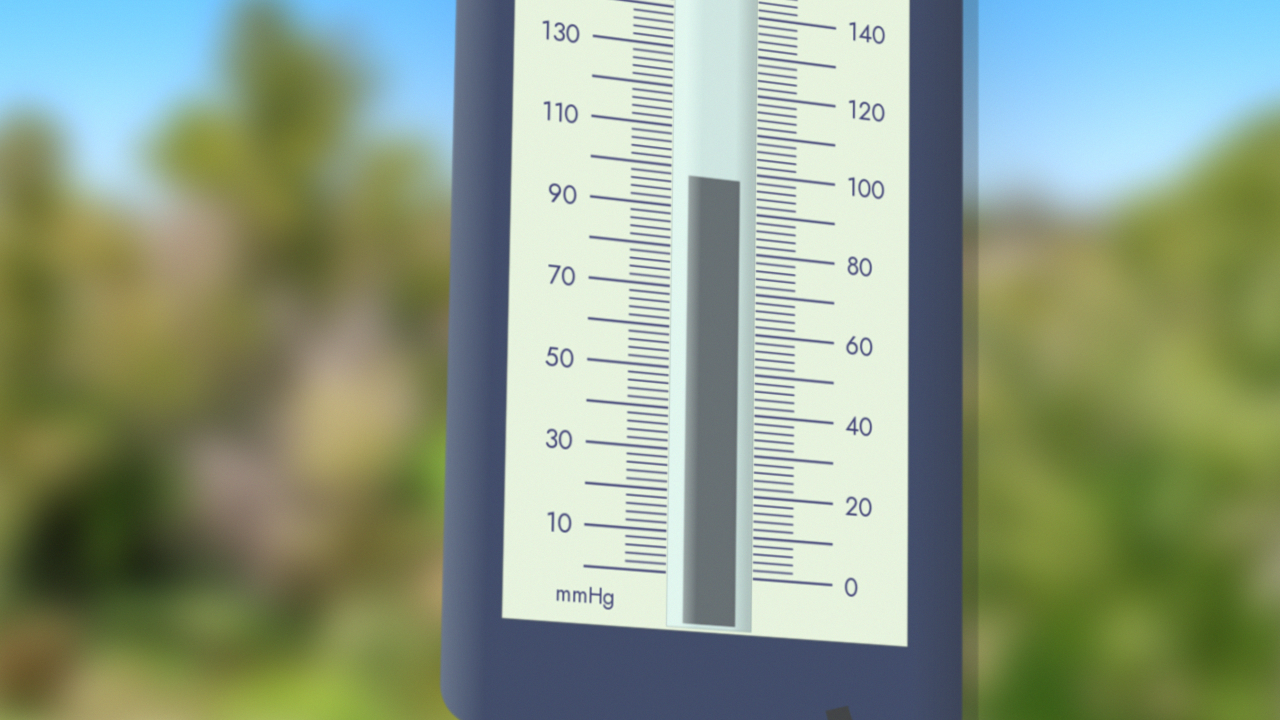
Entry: 98 mmHg
